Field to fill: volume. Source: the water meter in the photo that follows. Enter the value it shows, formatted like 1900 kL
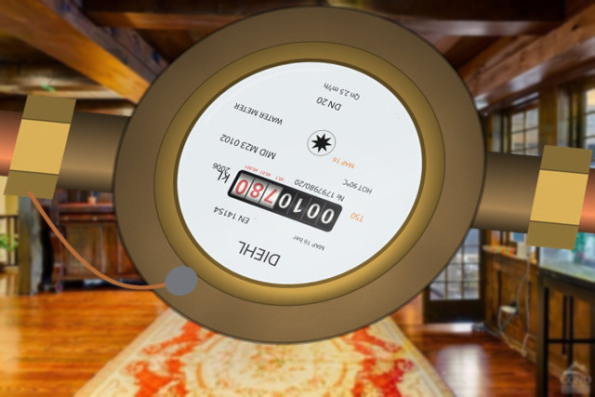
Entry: 10.780 kL
